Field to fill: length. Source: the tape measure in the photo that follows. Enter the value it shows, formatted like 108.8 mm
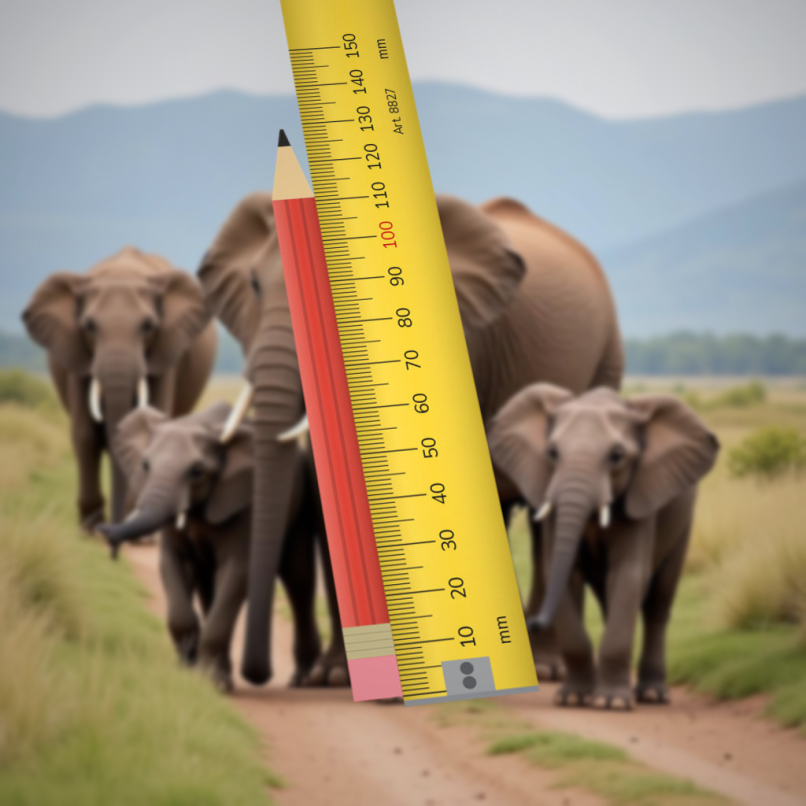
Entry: 129 mm
